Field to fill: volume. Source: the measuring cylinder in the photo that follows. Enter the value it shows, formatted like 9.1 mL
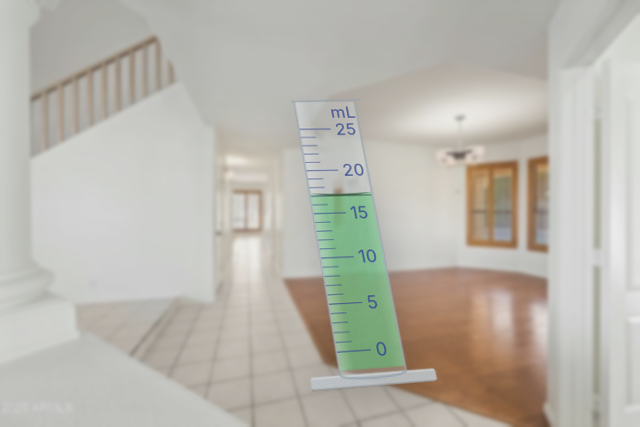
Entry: 17 mL
